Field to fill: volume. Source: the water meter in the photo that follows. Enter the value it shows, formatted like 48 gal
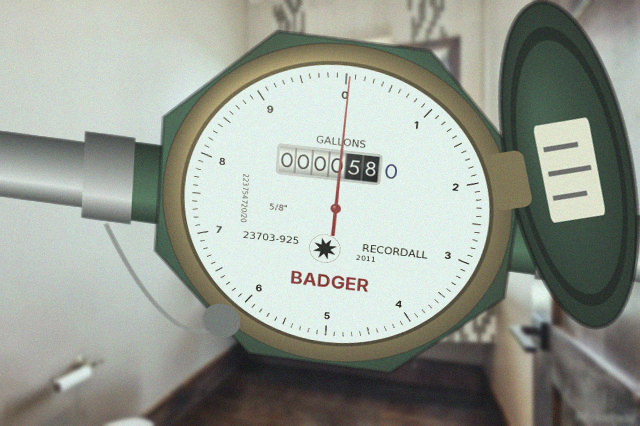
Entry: 580.0 gal
